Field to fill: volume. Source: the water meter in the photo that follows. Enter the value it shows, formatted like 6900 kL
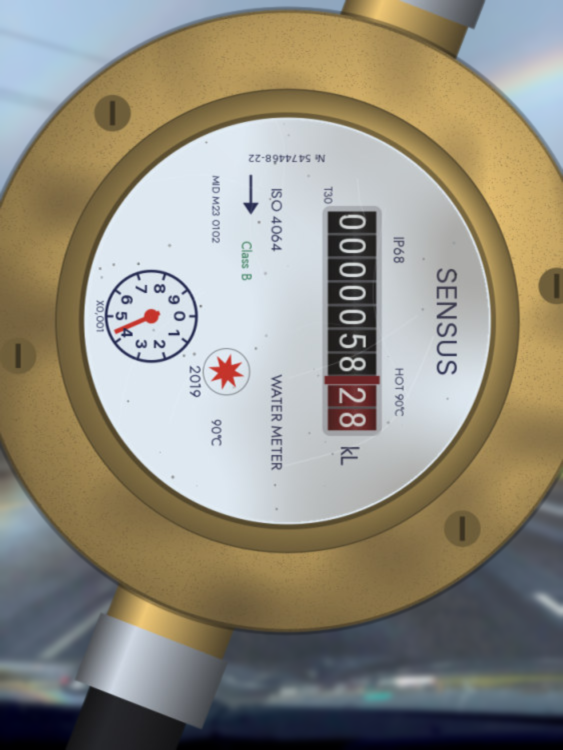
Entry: 58.284 kL
